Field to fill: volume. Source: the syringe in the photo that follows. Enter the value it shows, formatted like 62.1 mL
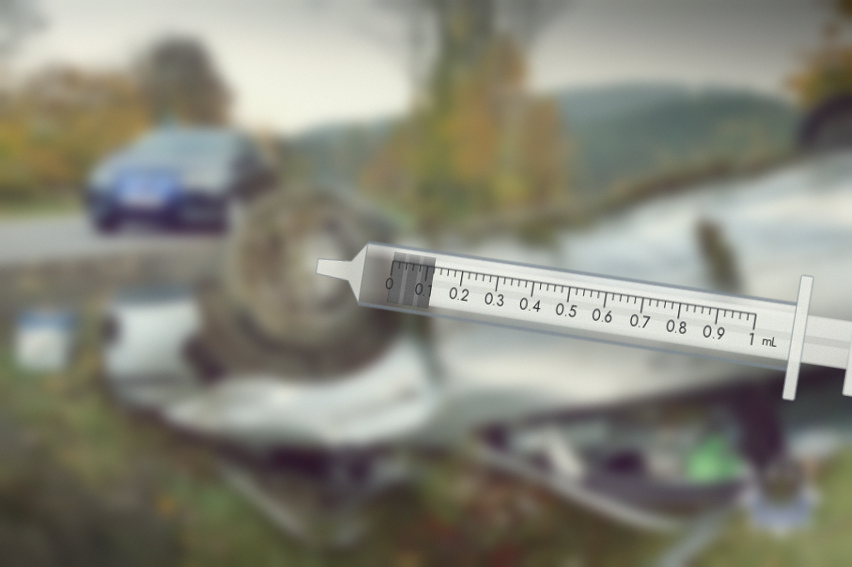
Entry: 0 mL
